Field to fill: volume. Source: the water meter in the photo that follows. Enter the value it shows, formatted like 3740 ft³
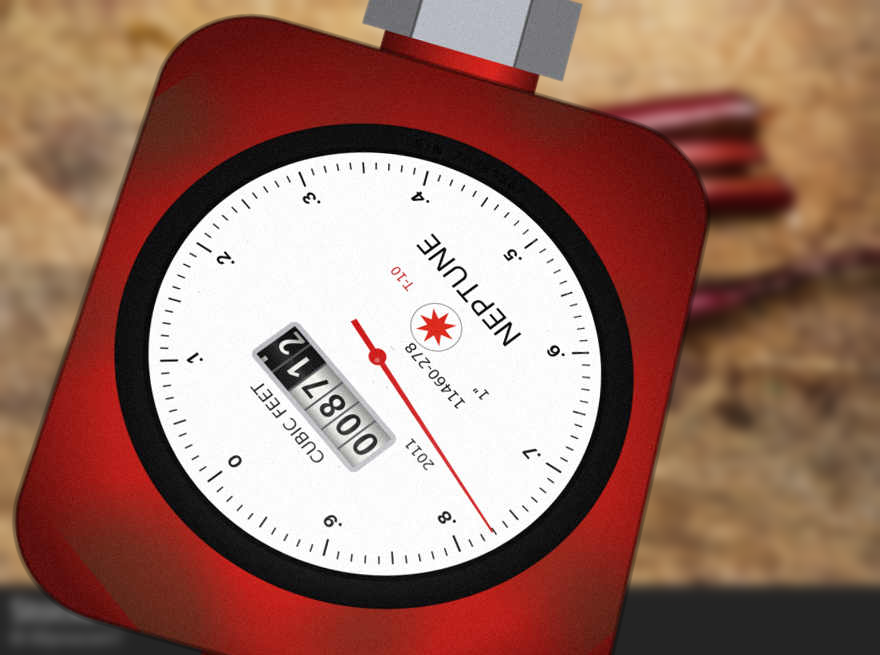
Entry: 8711.77 ft³
